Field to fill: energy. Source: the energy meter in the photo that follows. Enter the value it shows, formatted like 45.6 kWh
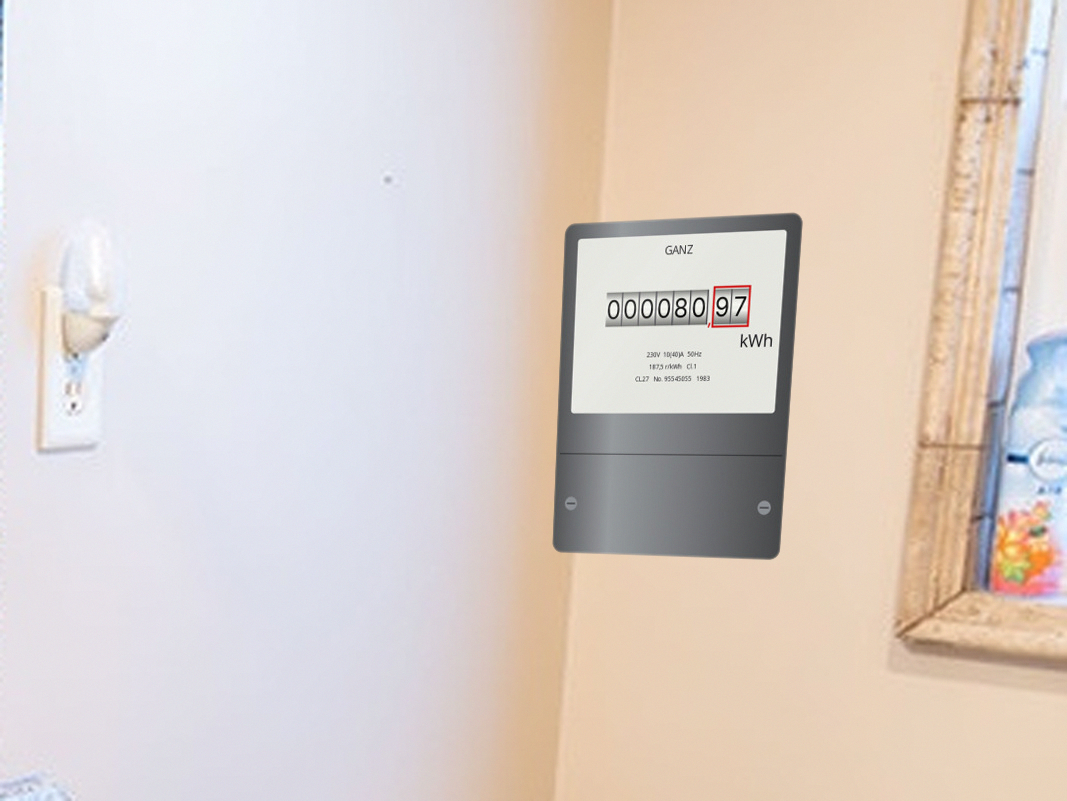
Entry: 80.97 kWh
